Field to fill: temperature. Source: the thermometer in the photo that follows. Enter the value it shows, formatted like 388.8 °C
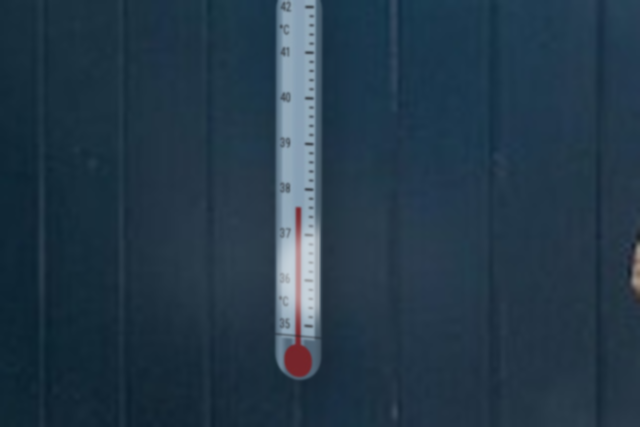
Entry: 37.6 °C
